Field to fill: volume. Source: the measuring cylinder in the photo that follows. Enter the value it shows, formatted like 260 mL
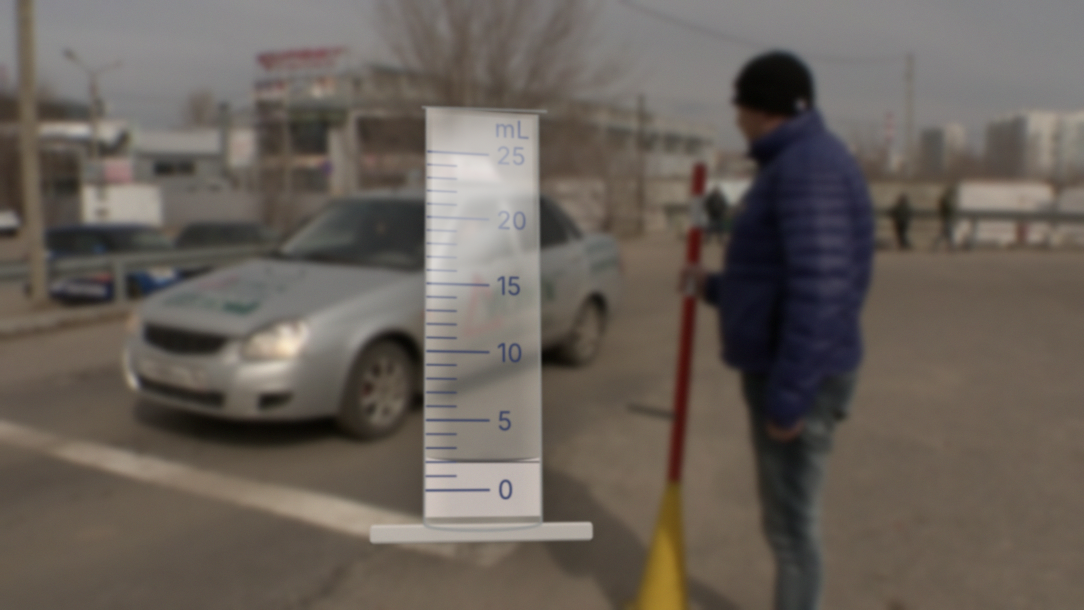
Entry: 2 mL
